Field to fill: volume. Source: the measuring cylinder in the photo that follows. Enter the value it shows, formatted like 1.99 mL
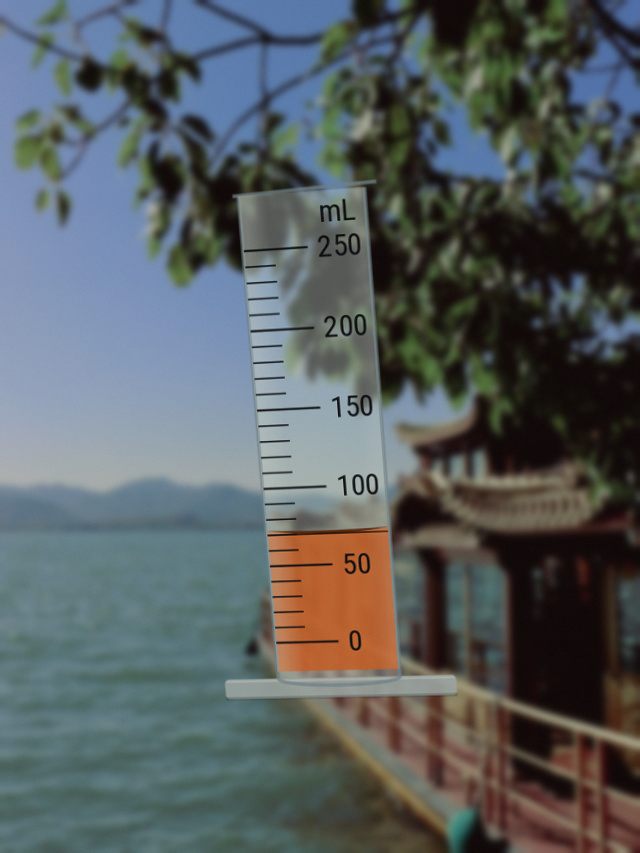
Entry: 70 mL
